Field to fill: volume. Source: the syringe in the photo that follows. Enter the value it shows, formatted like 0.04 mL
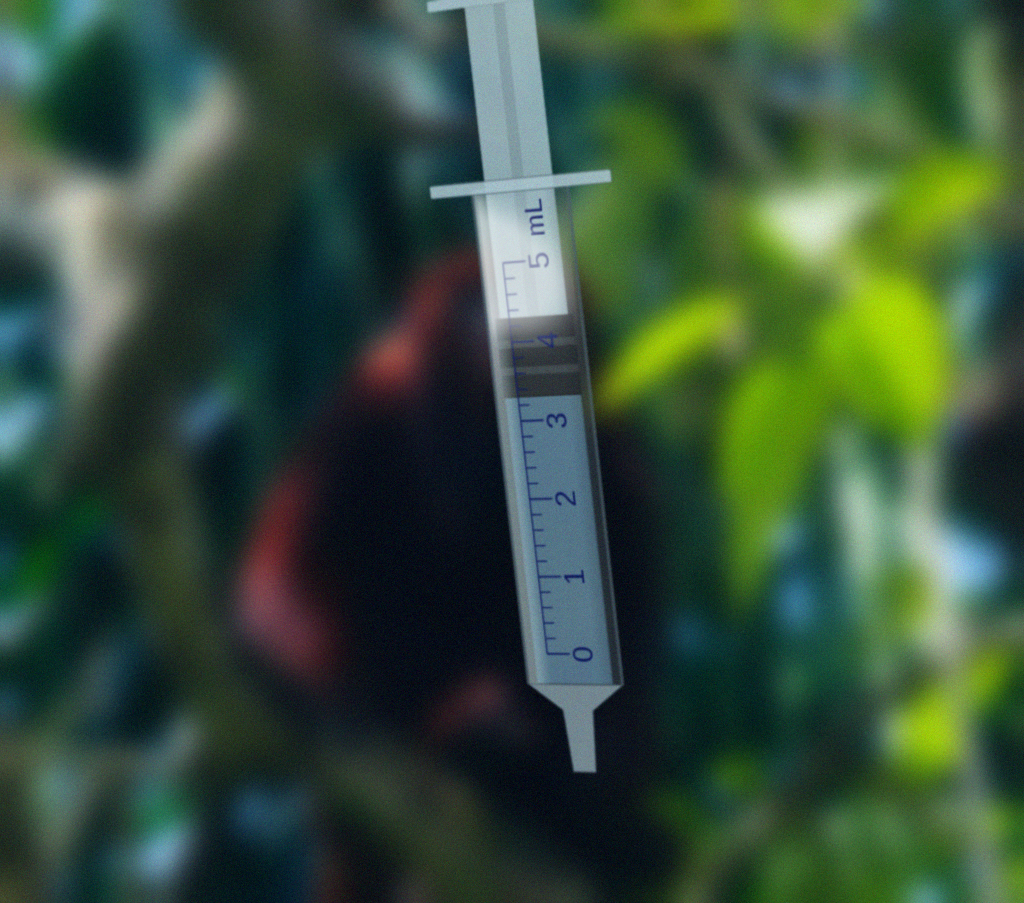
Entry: 3.3 mL
